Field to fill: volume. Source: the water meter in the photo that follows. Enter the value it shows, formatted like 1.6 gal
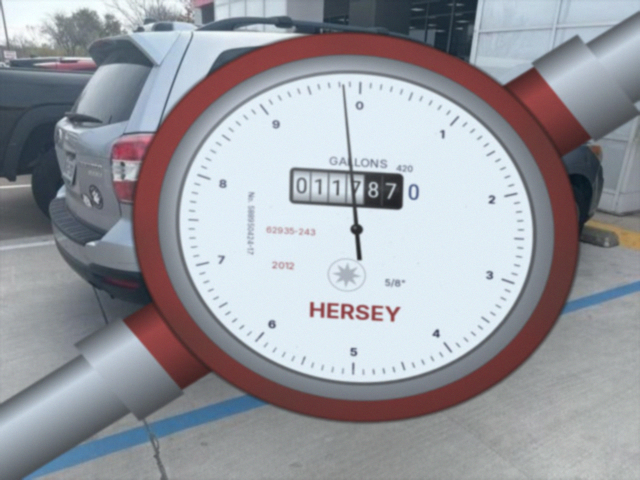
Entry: 117869.8 gal
